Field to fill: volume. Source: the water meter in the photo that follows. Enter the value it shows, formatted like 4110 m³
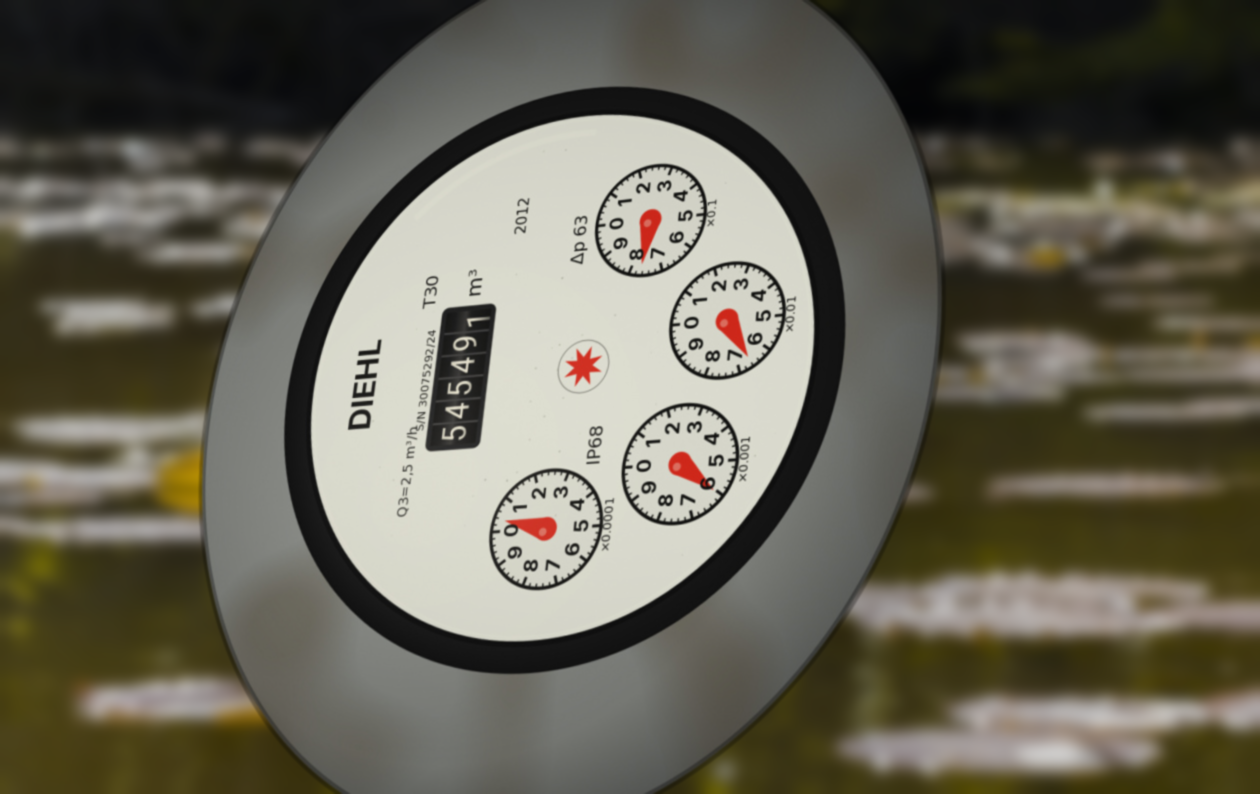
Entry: 545490.7660 m³
